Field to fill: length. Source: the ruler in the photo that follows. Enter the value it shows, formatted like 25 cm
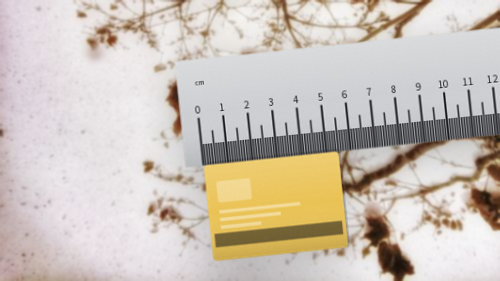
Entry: 5.5 cm
